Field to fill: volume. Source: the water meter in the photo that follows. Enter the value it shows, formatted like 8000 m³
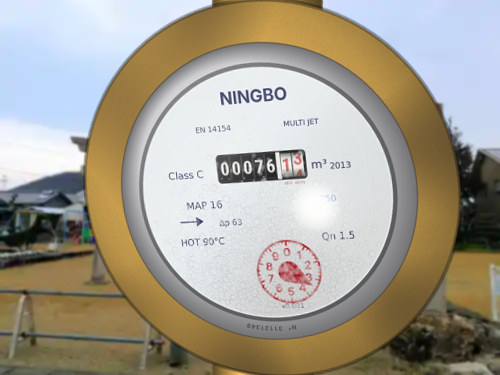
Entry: 76.133 m³
